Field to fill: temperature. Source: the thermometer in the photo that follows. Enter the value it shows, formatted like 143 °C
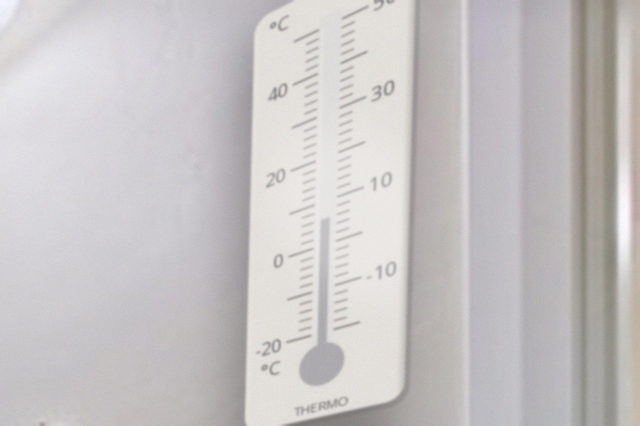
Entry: 6 °C
